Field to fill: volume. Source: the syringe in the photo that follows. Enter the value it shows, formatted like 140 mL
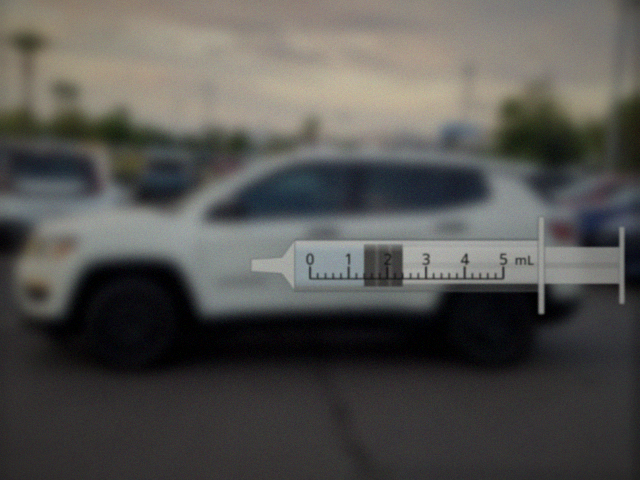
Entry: 1.4 mL
